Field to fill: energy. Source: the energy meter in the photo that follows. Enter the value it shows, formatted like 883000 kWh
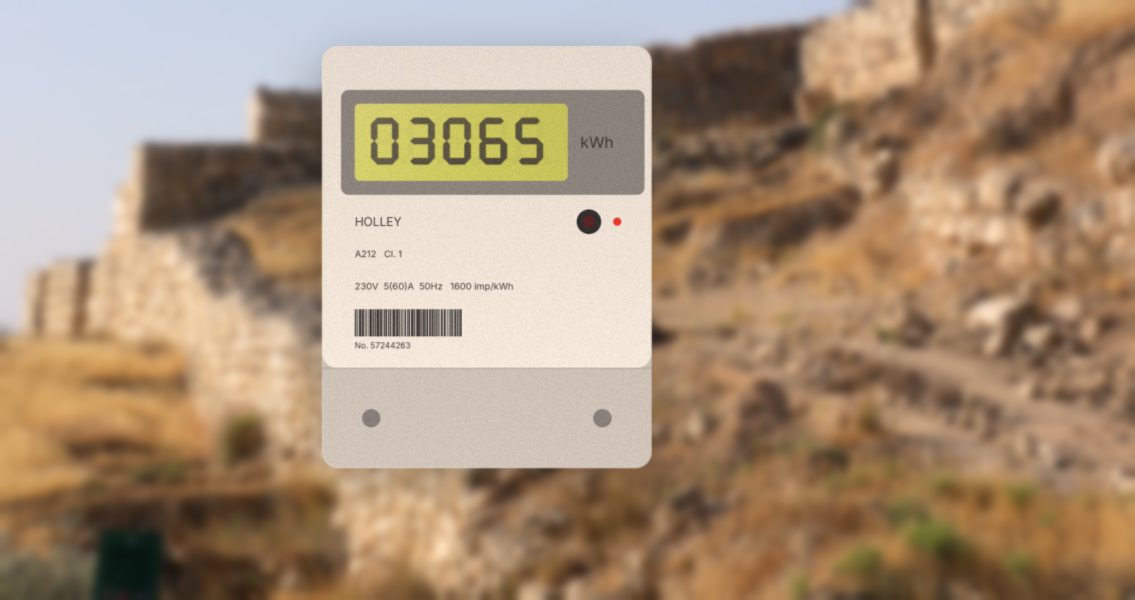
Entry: 3065 kWh
